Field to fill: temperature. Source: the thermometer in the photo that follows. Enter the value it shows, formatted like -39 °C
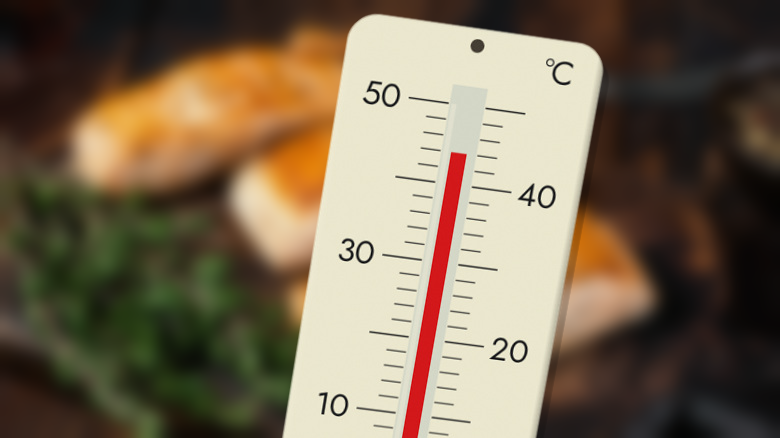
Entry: 44 °C
